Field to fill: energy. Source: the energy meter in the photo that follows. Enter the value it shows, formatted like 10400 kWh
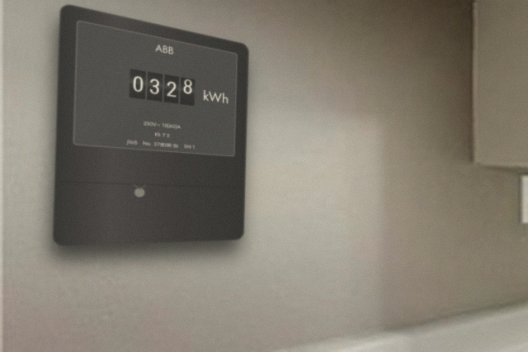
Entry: 328 kWh
